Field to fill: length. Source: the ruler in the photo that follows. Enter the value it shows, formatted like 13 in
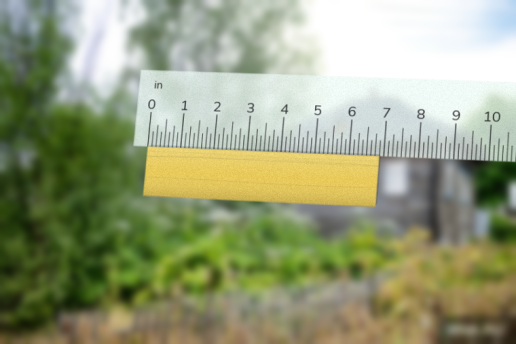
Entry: 6.875 in
